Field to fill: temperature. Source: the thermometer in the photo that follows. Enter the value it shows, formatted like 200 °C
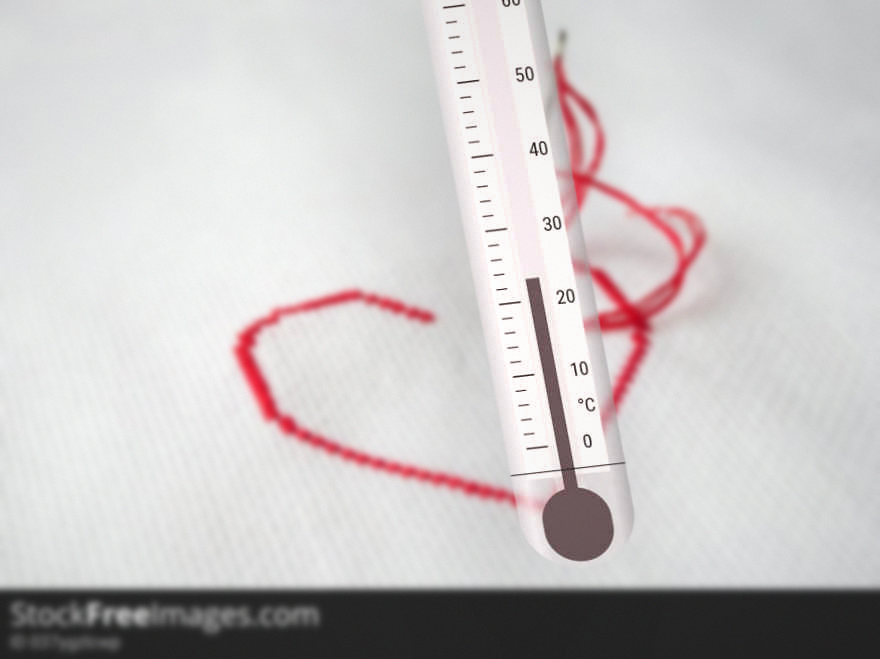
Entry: 23 °C
